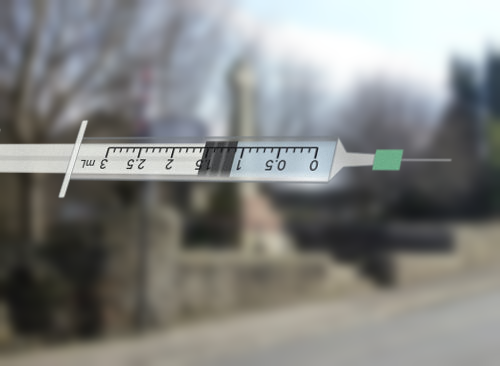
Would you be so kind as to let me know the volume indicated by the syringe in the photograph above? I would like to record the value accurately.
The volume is 1.1 mL
